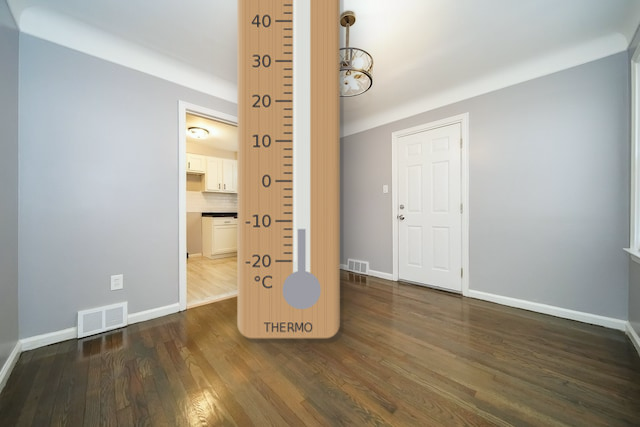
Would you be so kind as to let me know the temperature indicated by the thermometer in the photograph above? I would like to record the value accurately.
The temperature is -12 °C
